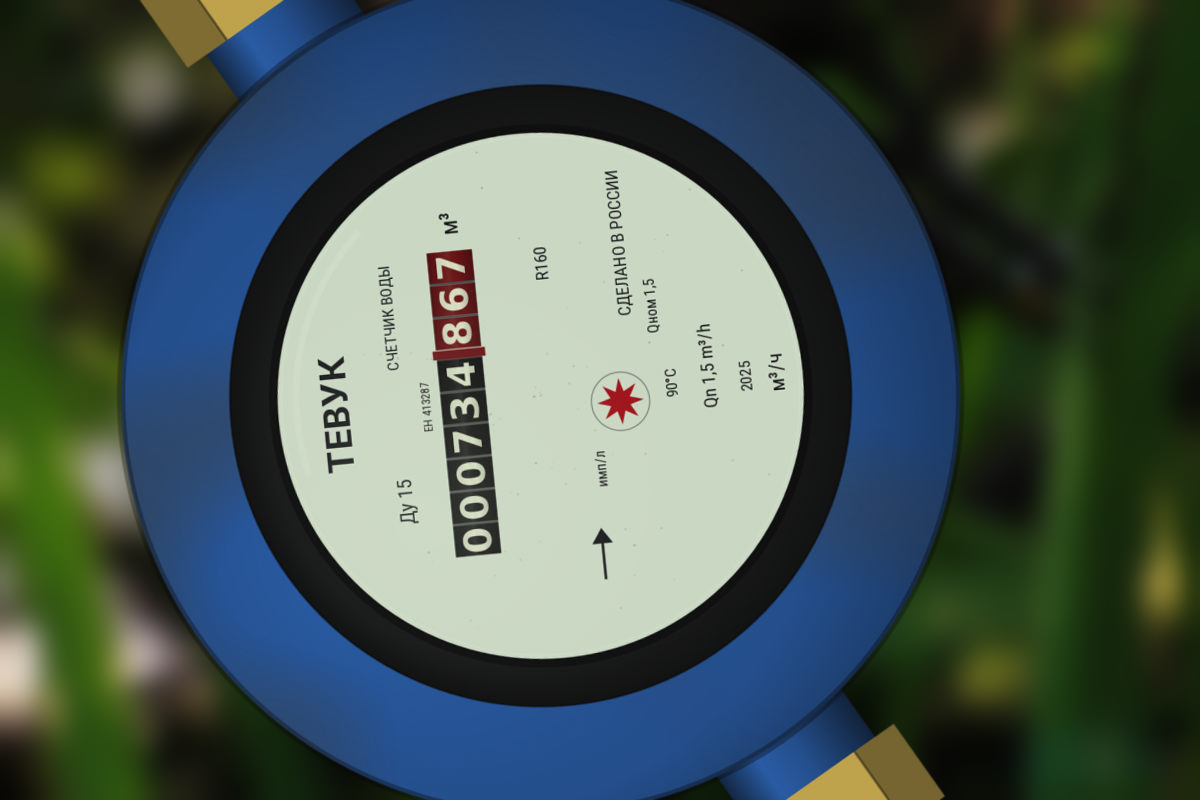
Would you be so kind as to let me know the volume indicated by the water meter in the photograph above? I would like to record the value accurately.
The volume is 734.867 m³
